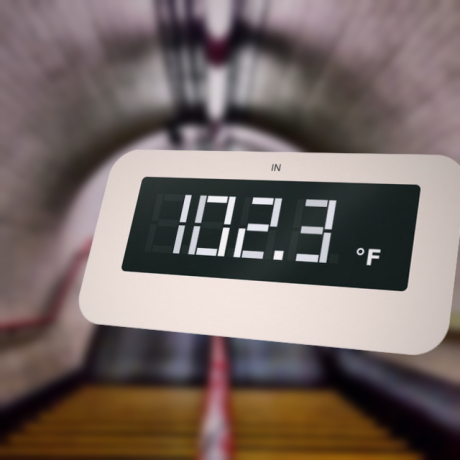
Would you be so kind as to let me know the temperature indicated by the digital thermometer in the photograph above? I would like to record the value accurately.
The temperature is 102.3 °F
